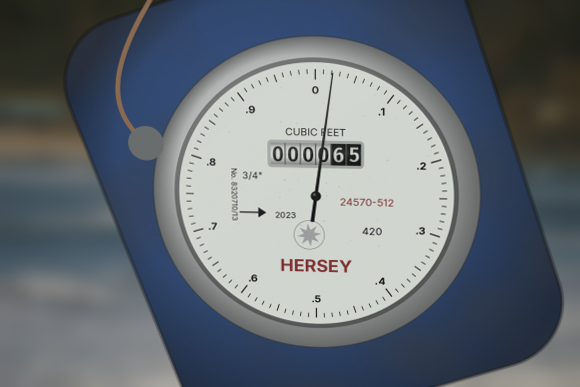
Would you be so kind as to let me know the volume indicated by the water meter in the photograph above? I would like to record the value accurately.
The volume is 65.02 ft³
